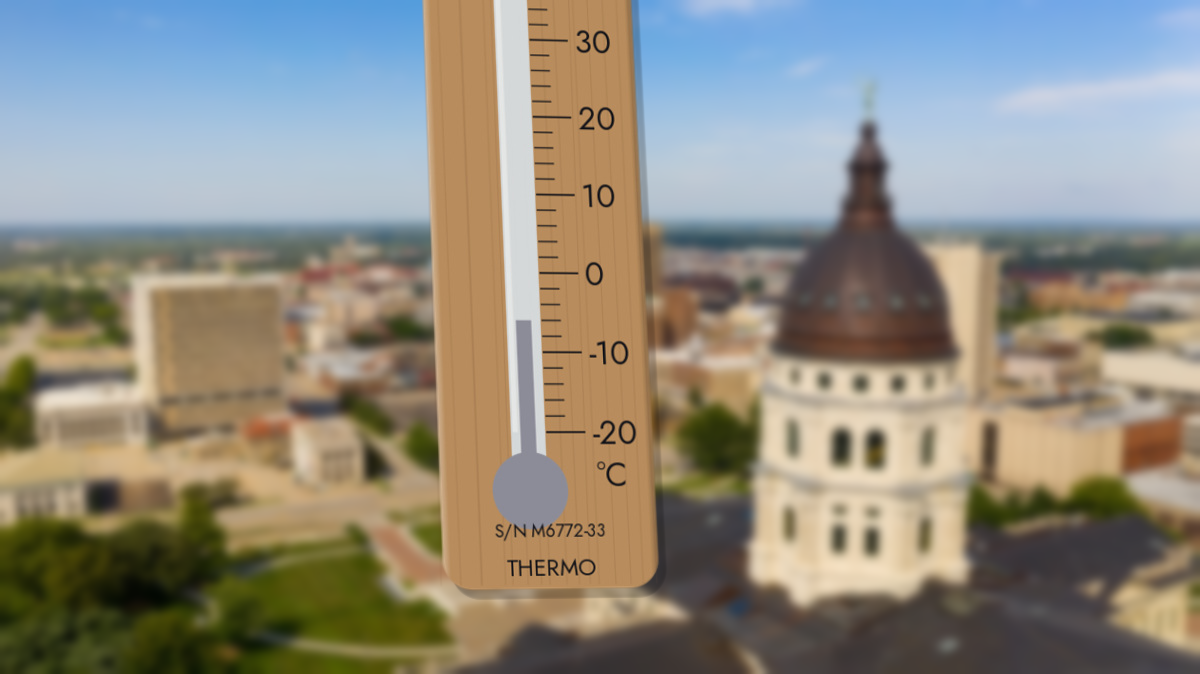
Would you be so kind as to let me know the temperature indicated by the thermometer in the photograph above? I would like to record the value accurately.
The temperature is -6 °C
